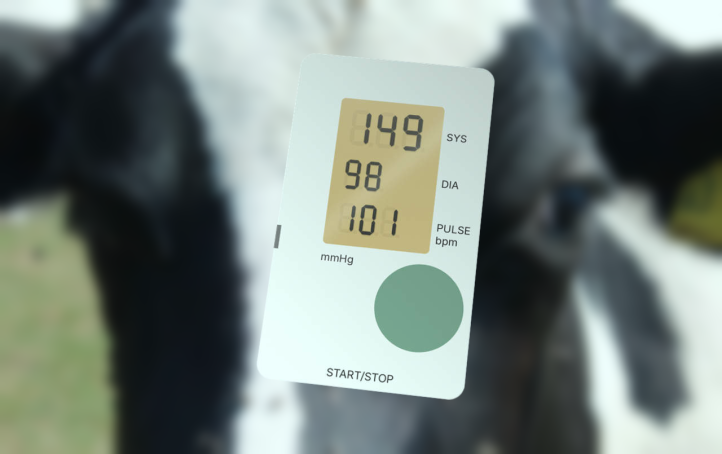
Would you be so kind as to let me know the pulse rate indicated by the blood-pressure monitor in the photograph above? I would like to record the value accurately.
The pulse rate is 101 bpm
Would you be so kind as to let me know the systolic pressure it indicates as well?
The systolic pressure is 149 mmHg
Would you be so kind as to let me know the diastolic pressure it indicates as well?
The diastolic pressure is 98 mmHg
